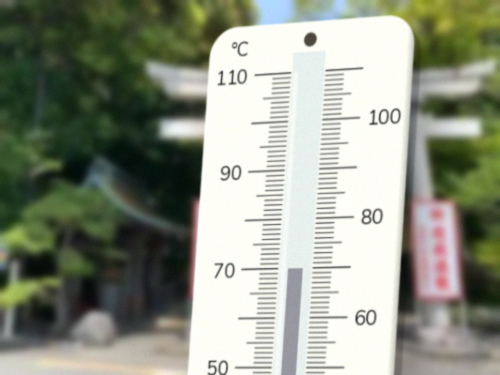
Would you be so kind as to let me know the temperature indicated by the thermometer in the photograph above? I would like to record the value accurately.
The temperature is 70 °C
